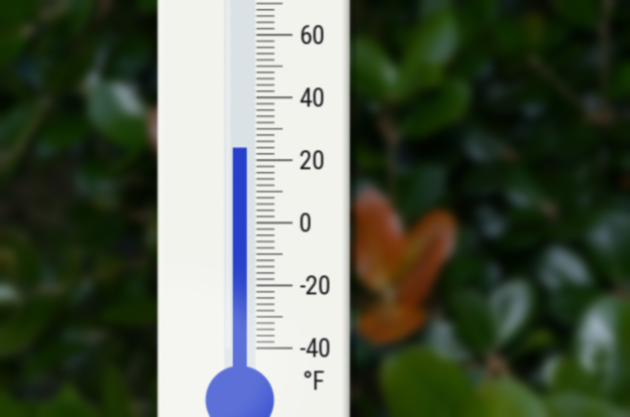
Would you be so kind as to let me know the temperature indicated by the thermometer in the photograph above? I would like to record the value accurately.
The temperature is 24 °F
